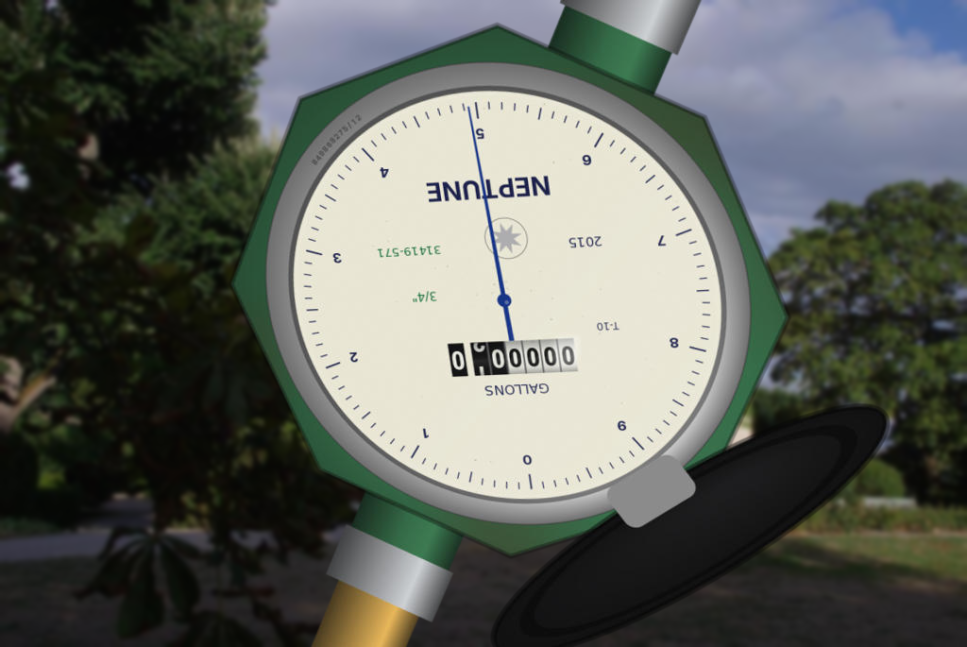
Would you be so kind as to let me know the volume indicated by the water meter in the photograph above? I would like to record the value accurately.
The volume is 14.9 gal
